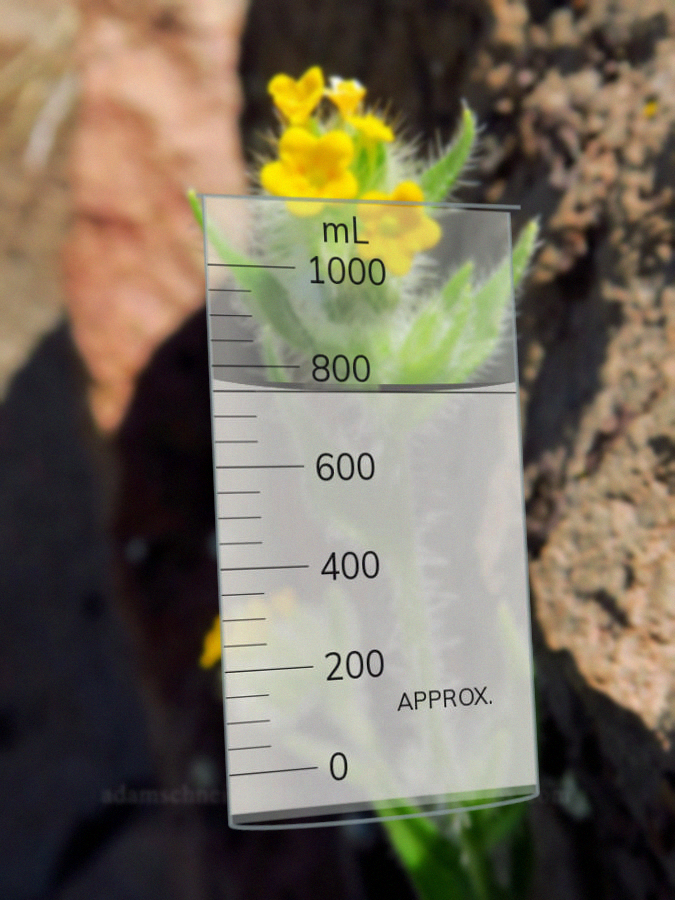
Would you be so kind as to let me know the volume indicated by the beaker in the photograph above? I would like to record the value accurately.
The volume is 750 mL
